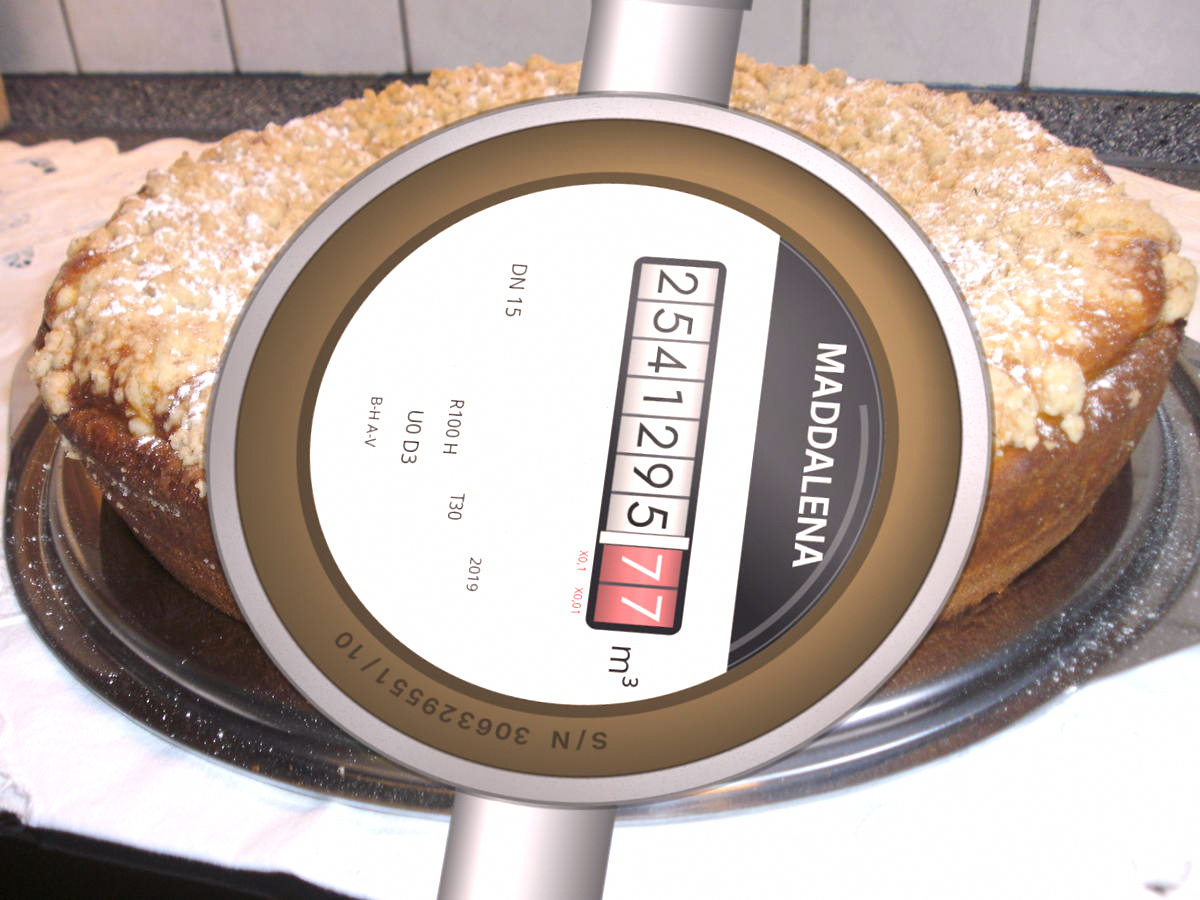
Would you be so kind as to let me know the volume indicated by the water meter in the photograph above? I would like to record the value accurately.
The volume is 2541295.77 m³
